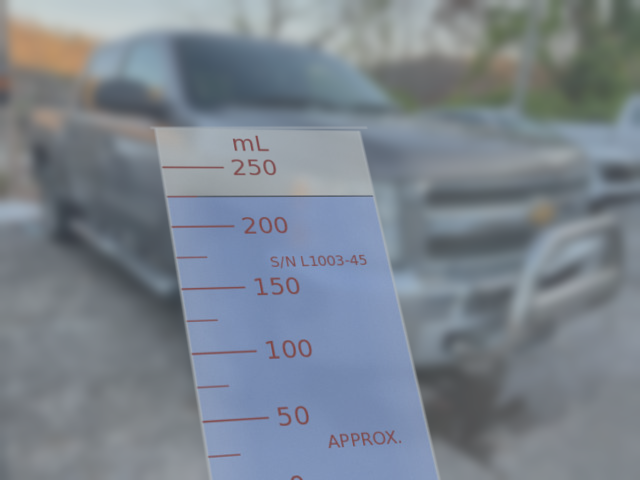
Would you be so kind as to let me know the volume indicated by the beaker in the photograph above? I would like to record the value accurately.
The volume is 225 mL
